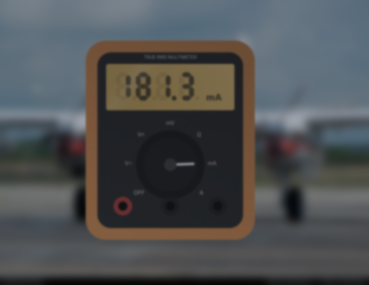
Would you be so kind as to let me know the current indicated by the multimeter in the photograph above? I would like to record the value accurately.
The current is 181.3 mA
